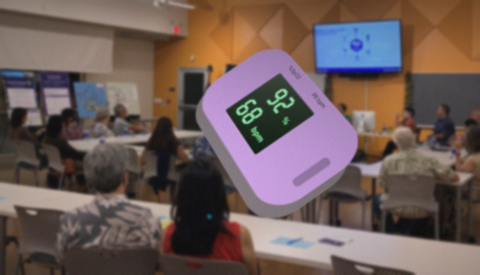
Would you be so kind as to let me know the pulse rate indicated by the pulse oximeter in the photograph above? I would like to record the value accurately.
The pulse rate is 68 bpm
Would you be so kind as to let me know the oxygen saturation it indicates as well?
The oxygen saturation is 92 %
